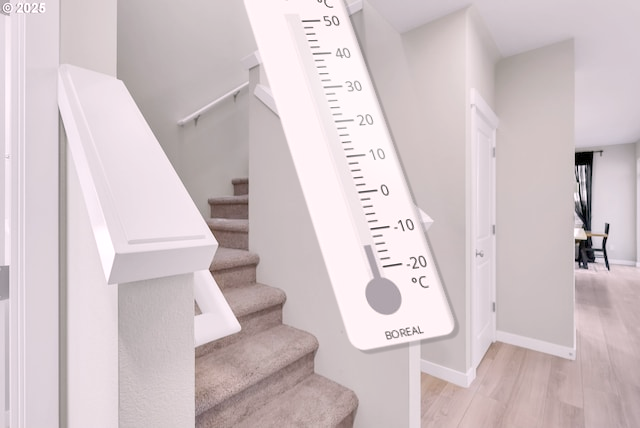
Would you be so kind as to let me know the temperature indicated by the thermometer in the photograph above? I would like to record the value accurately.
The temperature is -14 °C
